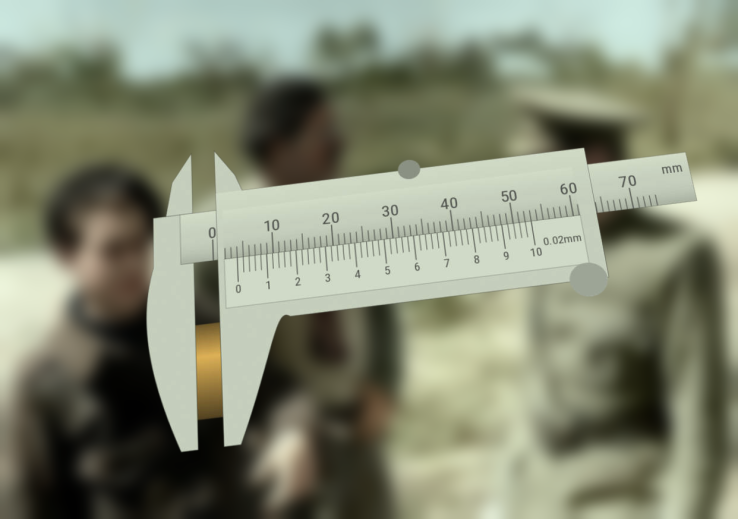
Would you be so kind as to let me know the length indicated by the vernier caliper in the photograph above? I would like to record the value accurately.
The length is 4.0 mm
